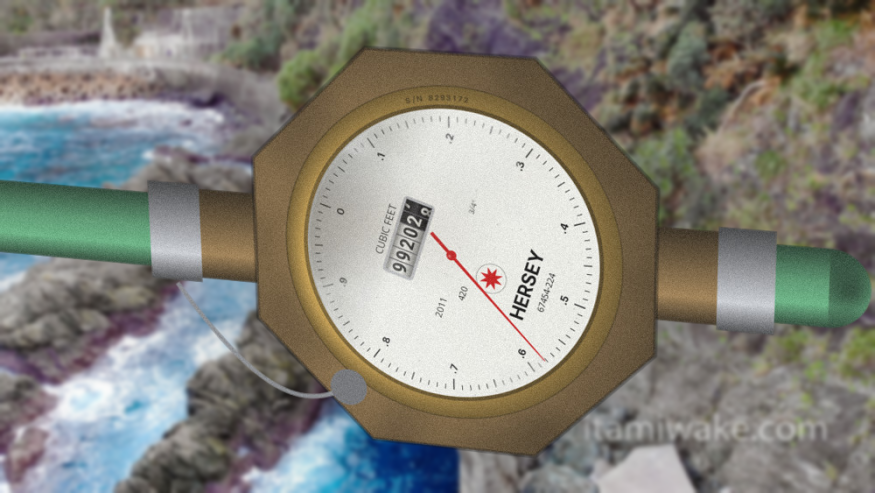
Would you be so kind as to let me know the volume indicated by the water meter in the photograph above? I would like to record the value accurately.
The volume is 992027.58 ft³
